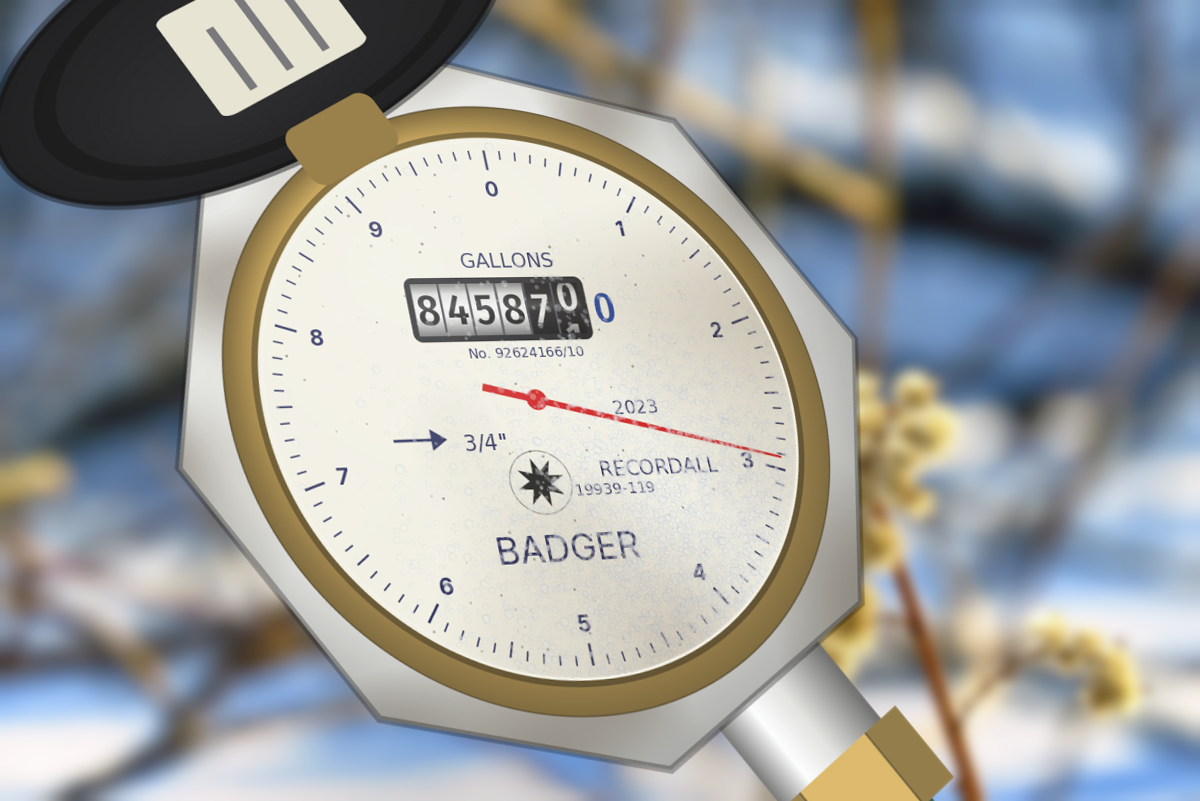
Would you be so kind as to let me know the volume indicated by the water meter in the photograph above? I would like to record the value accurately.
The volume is 8458702.9 gal
